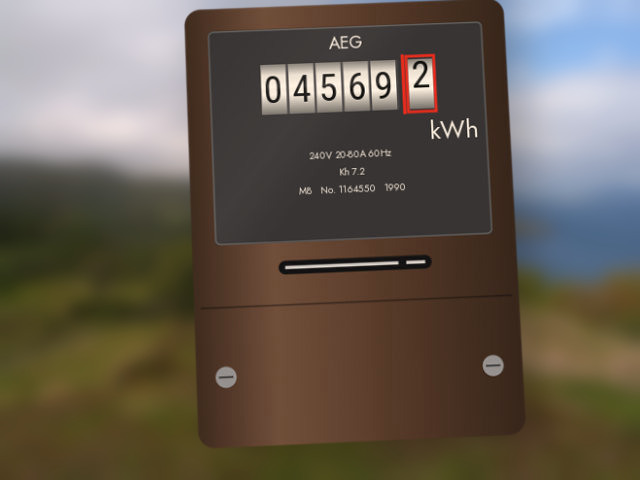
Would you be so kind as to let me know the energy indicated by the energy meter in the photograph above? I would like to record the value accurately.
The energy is 4569.2 kWh
